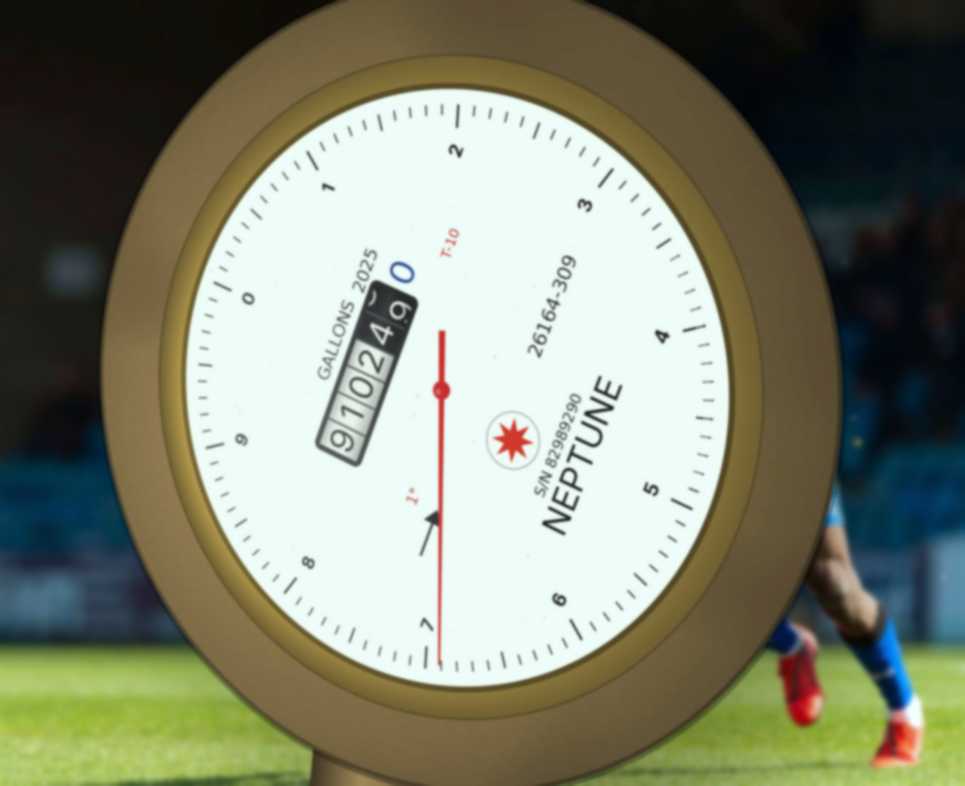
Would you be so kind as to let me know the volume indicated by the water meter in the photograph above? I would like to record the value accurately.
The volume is 9102486.9 gal
